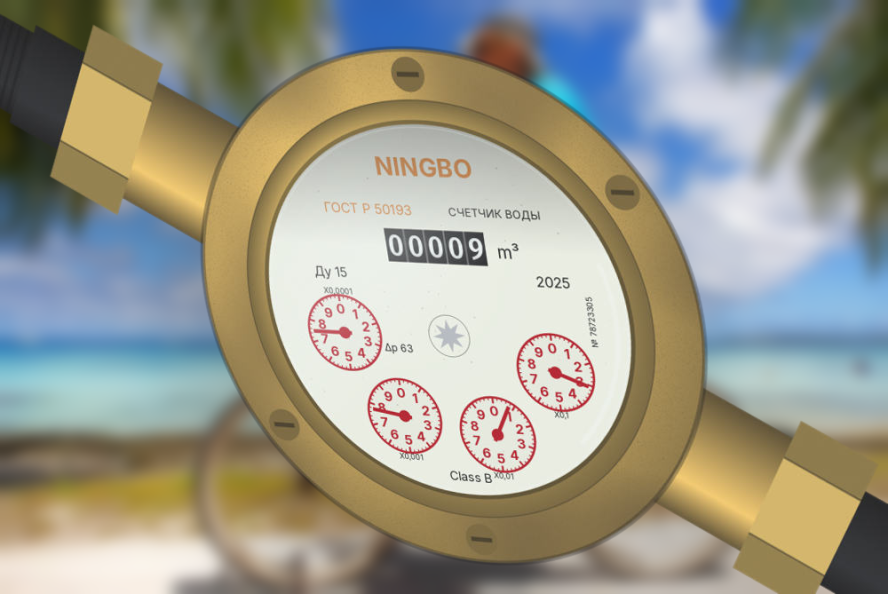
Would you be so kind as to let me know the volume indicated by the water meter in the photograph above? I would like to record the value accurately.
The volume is 9.3077 m³
